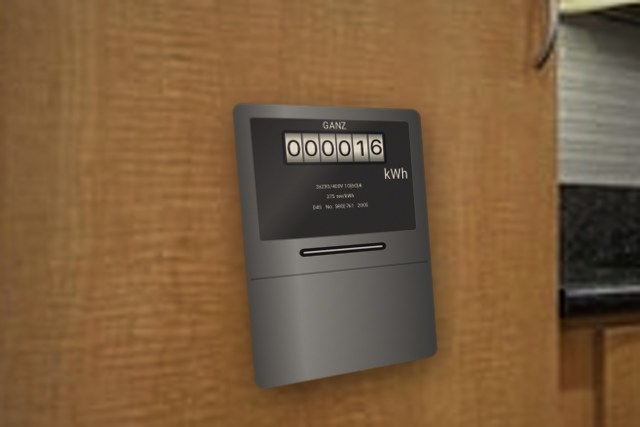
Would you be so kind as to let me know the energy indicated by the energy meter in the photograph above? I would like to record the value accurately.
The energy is 16 kWh
